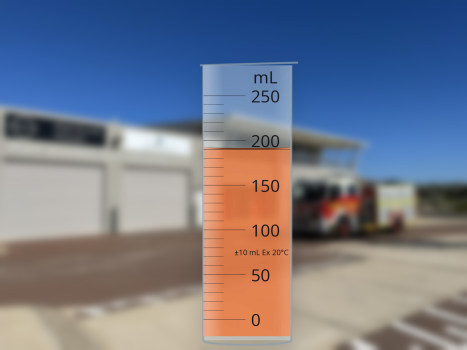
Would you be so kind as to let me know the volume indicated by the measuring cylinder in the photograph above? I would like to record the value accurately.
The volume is 190 mL
